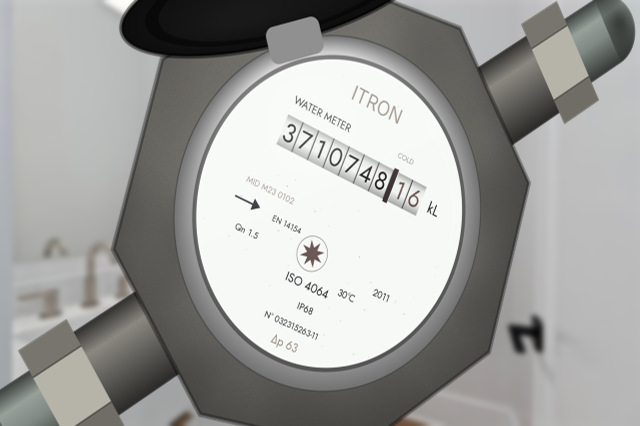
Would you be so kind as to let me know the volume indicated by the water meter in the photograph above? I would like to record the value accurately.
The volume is 3710748.16 kL
